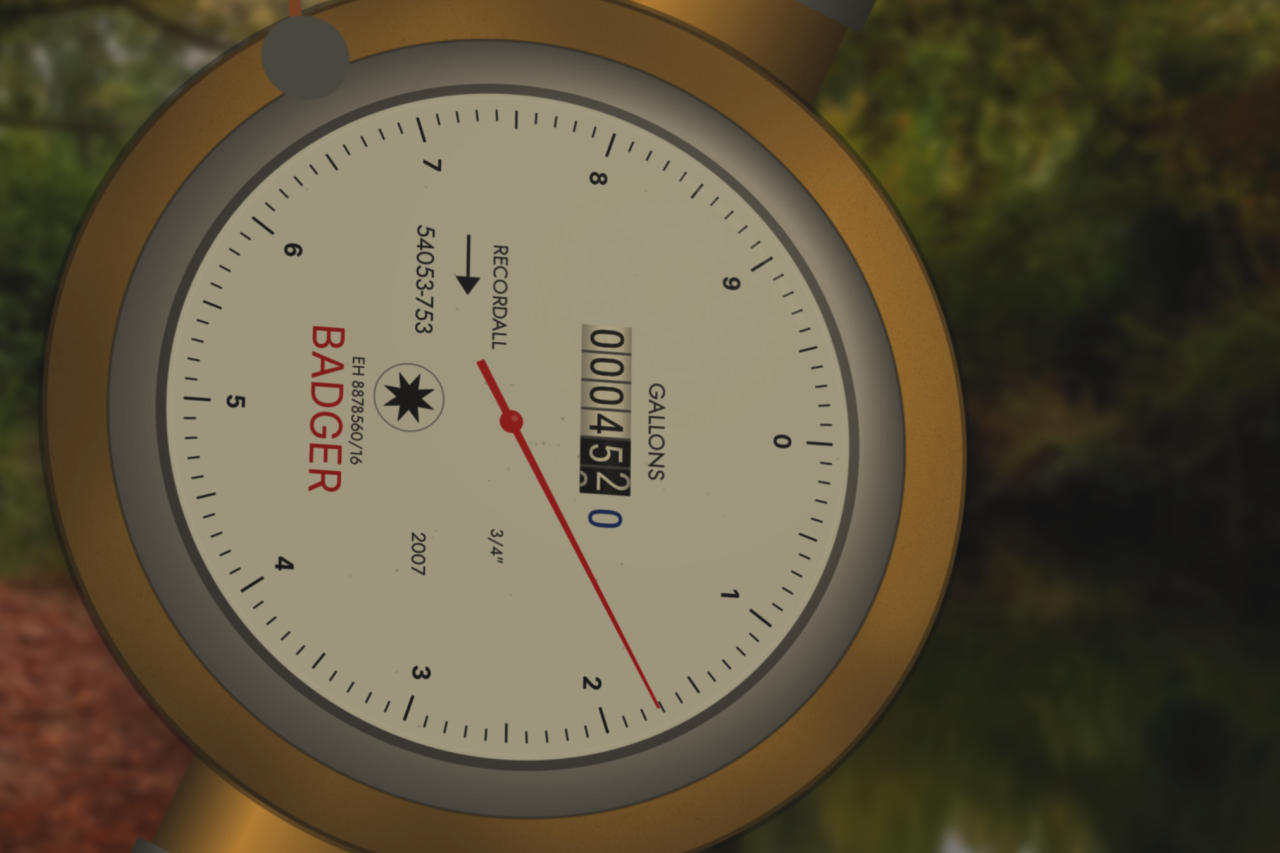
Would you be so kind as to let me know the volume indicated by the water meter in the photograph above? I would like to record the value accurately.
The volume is 4521.7 gal
